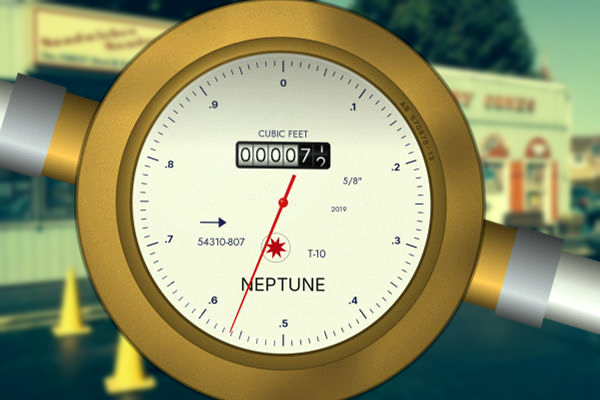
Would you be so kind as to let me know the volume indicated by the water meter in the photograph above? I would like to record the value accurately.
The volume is 71.56 ft³
